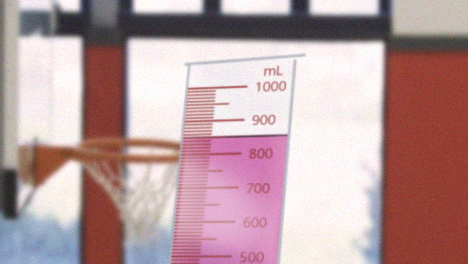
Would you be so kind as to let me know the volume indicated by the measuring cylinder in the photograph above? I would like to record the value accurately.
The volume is 850 mL
